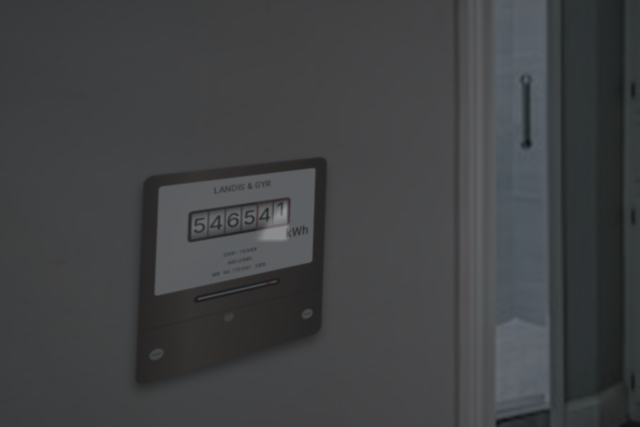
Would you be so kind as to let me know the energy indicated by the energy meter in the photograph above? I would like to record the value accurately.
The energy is 5465.41 kWh
